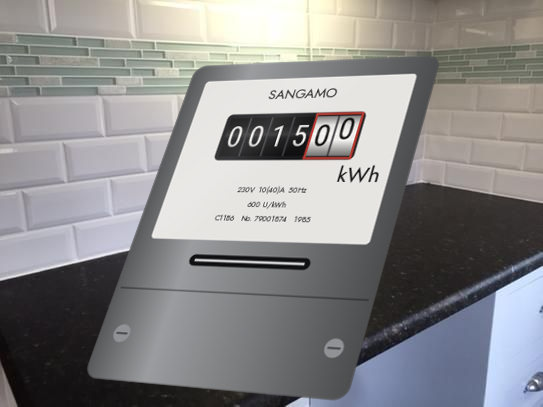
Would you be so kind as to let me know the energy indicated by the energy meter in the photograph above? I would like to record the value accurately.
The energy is 15.00 kWh
